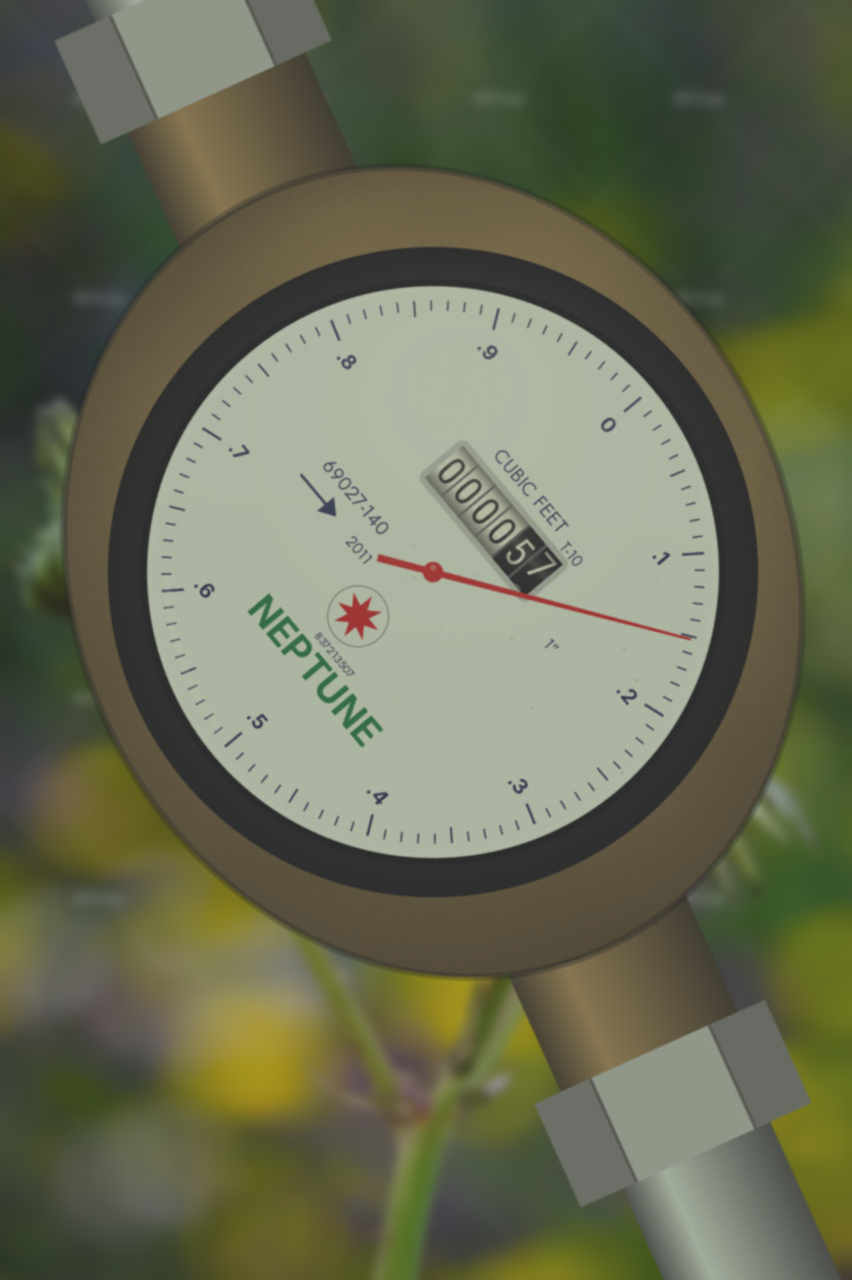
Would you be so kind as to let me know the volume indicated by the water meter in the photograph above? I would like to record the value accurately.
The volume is 57.15 ft³
